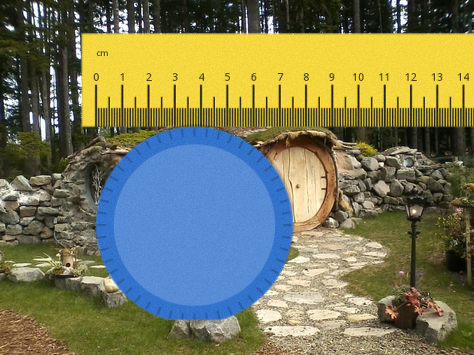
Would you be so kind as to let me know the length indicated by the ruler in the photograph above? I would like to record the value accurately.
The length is 7.5 cm
